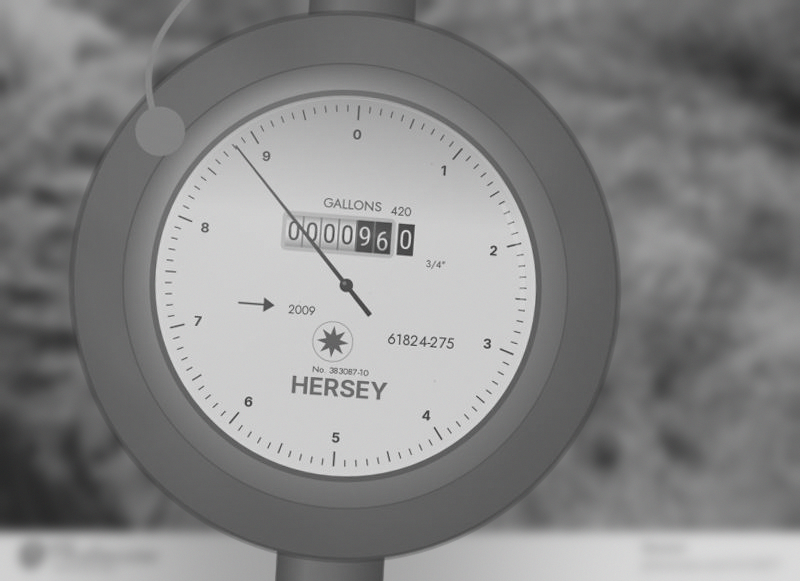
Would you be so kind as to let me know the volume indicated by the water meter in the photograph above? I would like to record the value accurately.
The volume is 958.8 gal
